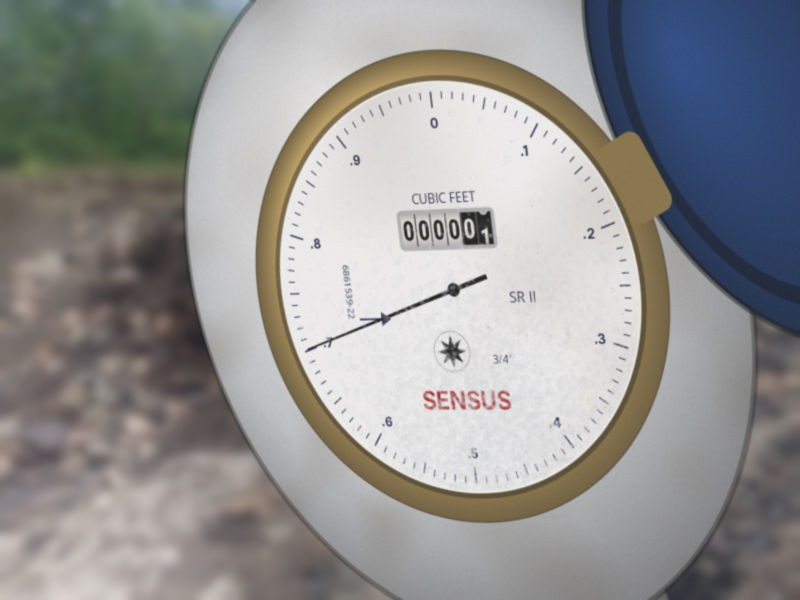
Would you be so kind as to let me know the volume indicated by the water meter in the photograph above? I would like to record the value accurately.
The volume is 0.70 ft³
